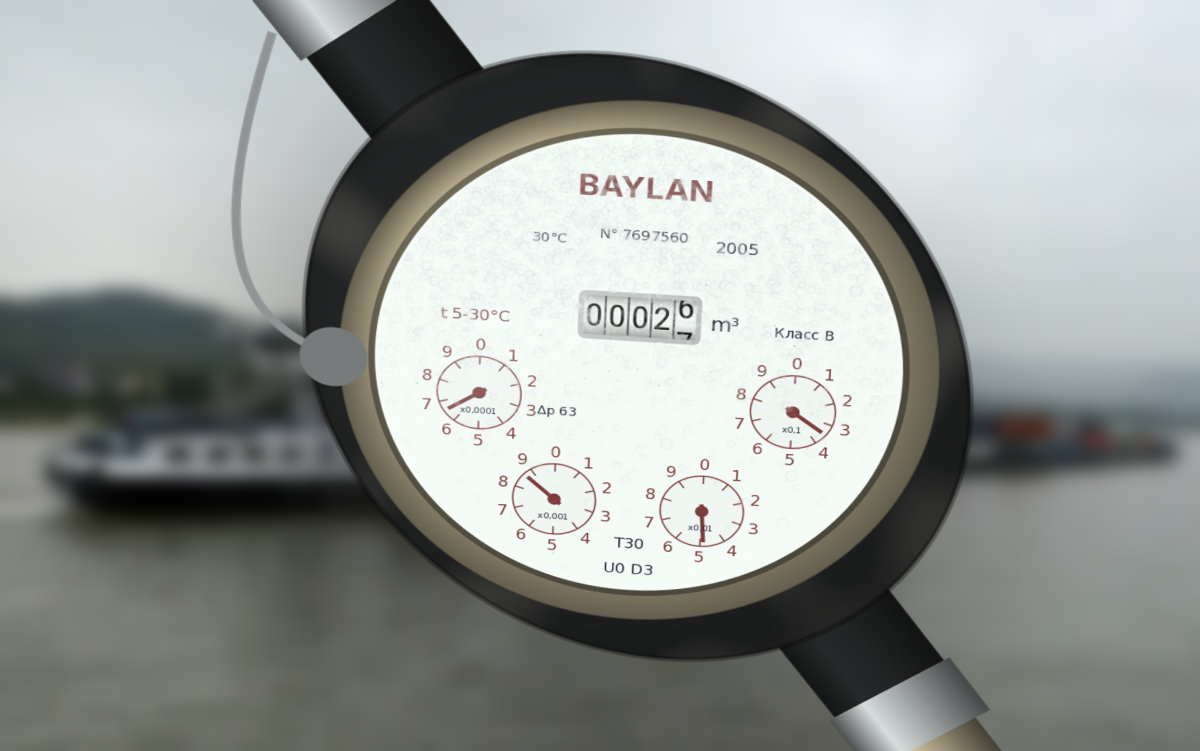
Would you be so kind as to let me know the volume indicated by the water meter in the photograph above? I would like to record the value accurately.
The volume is 26.3486 m³
